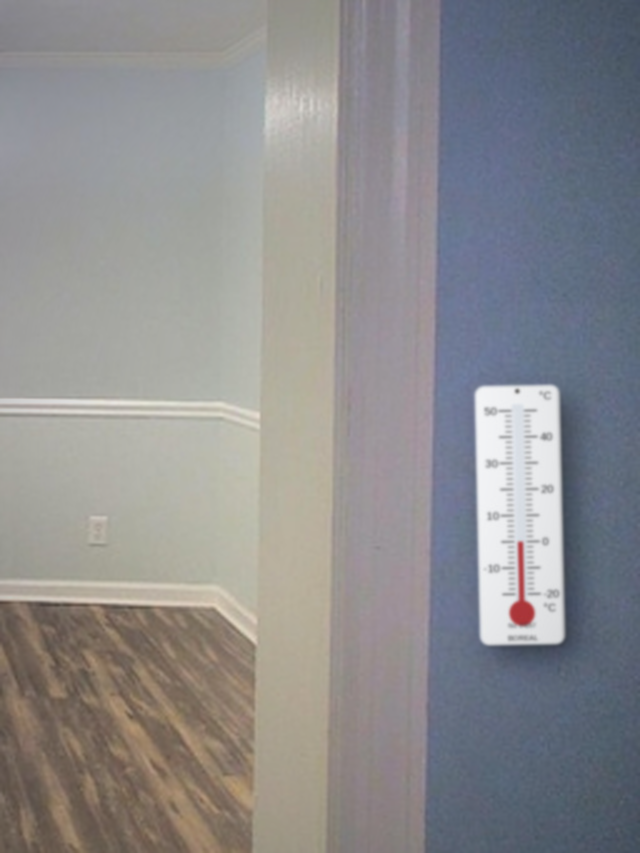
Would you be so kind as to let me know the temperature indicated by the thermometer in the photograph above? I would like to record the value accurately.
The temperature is 0 °C
